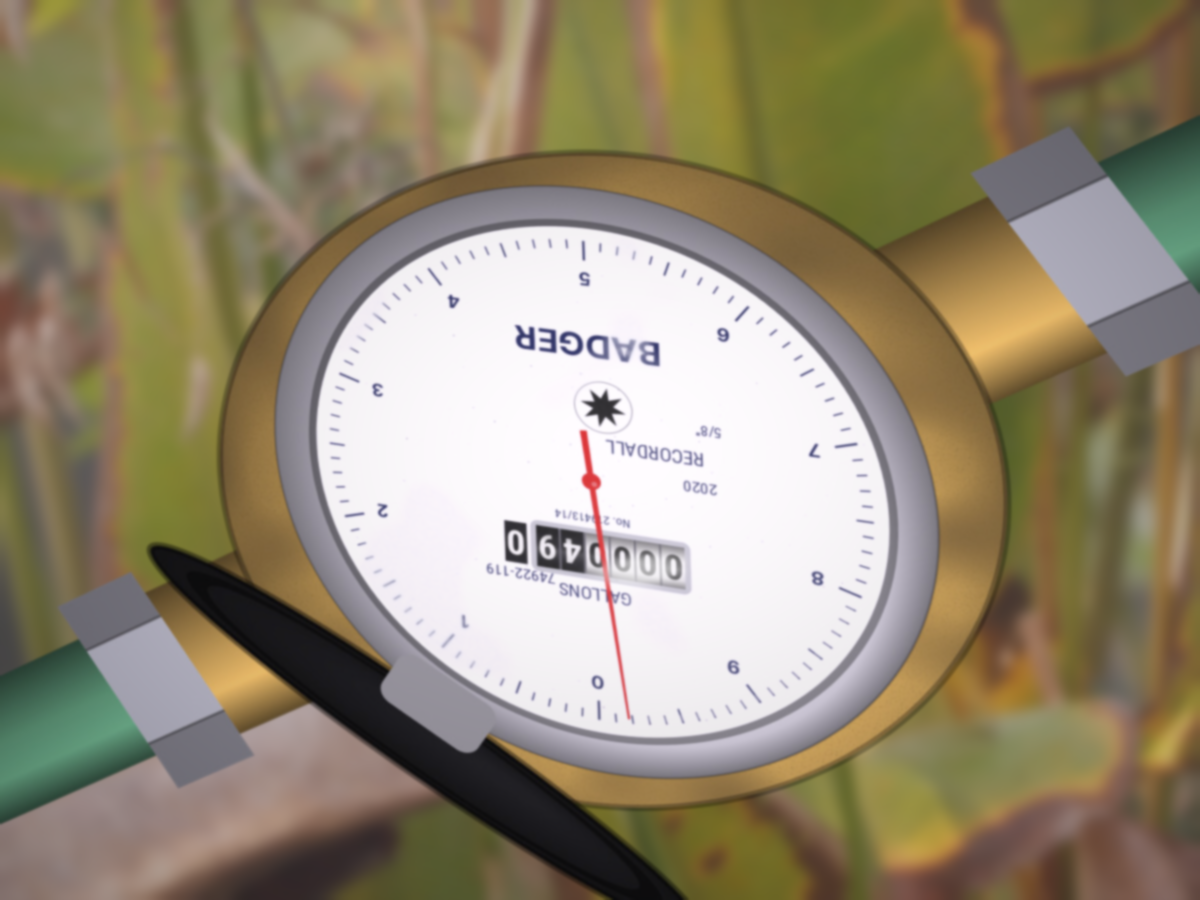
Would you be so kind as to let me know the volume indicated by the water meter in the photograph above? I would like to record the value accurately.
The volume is 489.8 gal
